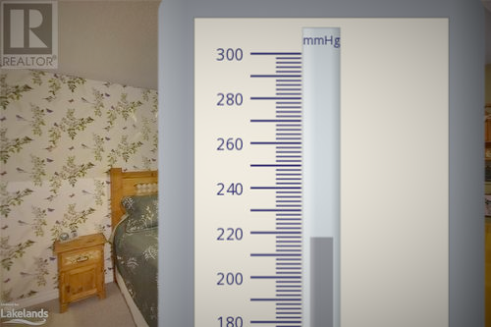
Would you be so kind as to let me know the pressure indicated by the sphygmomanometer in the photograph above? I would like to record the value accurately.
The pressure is 218 mmHg
